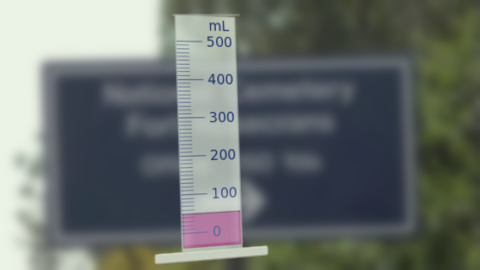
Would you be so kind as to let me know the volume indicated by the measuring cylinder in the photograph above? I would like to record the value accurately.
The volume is 50 mL
